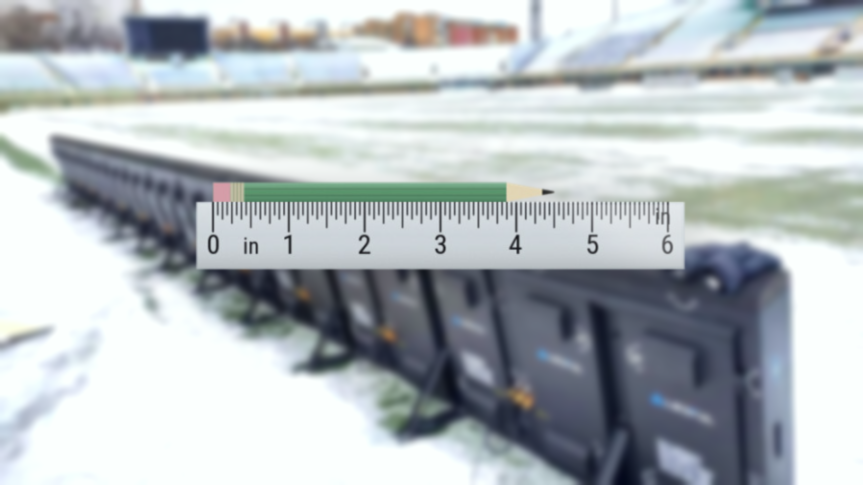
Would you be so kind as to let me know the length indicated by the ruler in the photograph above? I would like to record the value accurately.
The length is 4.5 in
